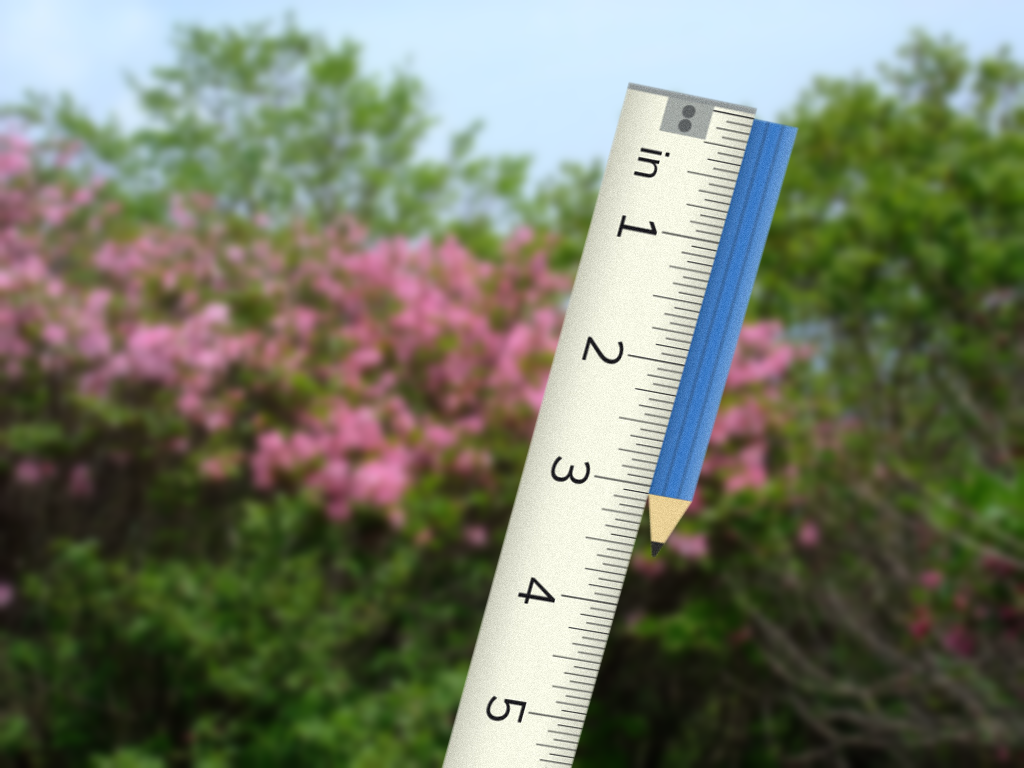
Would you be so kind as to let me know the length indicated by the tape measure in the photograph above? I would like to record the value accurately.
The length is 3.5625 in
